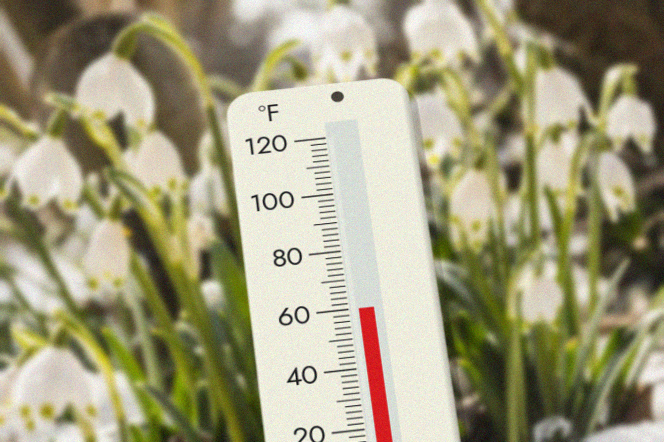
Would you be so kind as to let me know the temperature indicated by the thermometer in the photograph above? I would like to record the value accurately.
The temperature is 60 °F
